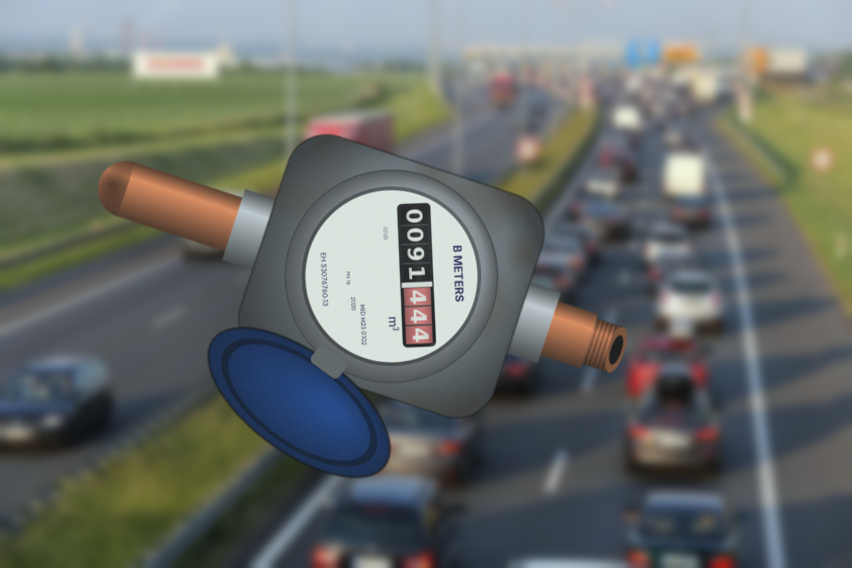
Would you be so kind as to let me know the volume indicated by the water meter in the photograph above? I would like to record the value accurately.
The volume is 91.444 m³
